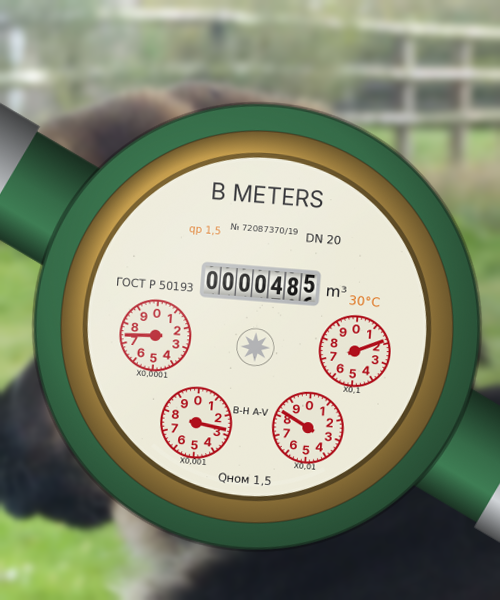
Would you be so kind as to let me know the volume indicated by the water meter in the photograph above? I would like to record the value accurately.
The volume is 485.1827 m³
